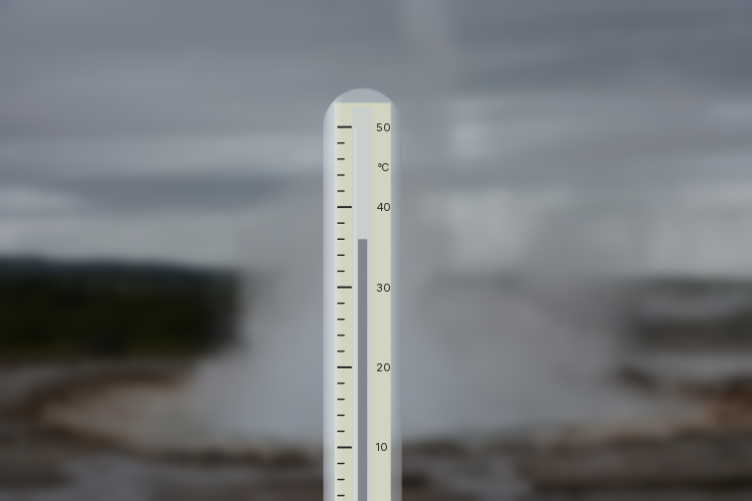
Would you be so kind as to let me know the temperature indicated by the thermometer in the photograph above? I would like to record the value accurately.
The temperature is 36 °C
